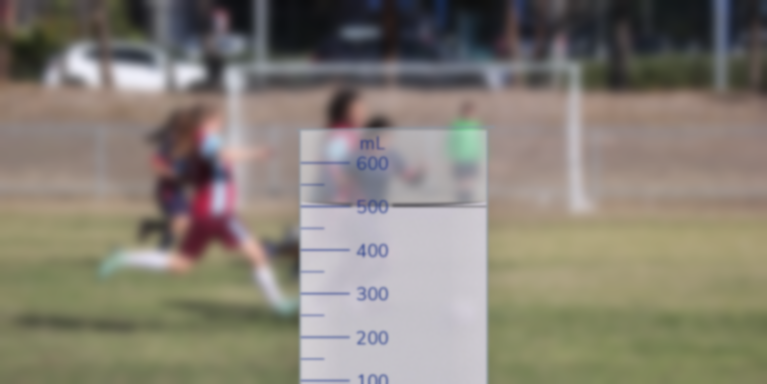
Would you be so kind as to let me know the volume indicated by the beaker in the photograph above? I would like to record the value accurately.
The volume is 500 mL
